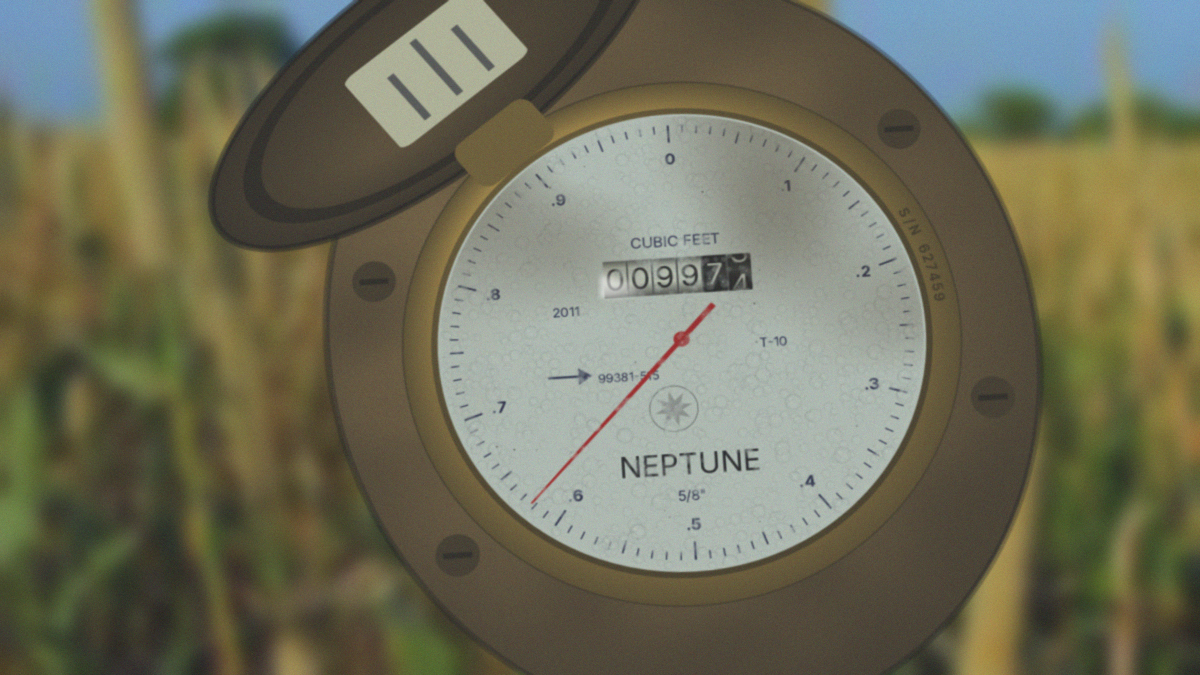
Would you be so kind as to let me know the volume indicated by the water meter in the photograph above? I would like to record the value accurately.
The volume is 9973.62 ft³
